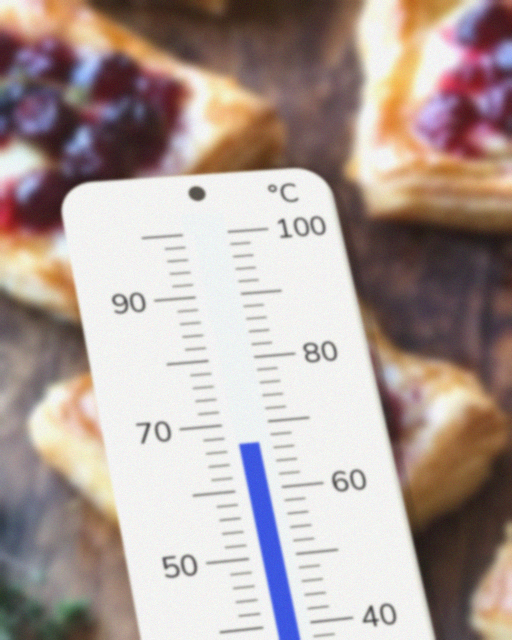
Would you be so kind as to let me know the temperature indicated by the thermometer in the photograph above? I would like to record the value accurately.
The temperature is 67 °C
